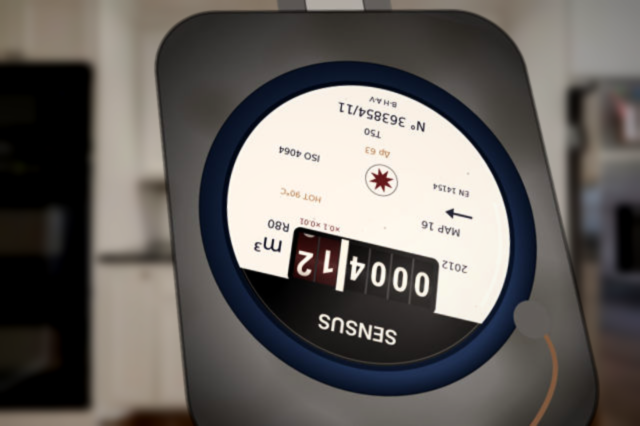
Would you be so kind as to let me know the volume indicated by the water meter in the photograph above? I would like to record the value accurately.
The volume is 4.12 m³
